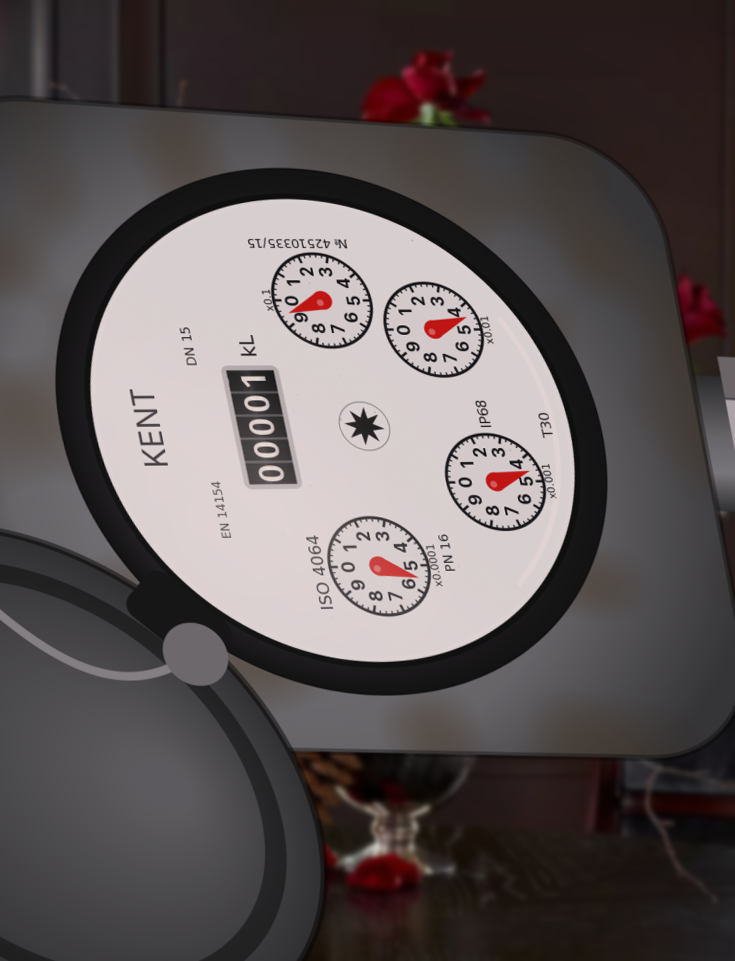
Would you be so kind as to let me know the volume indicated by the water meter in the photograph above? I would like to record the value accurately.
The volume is 0.9445 kL
